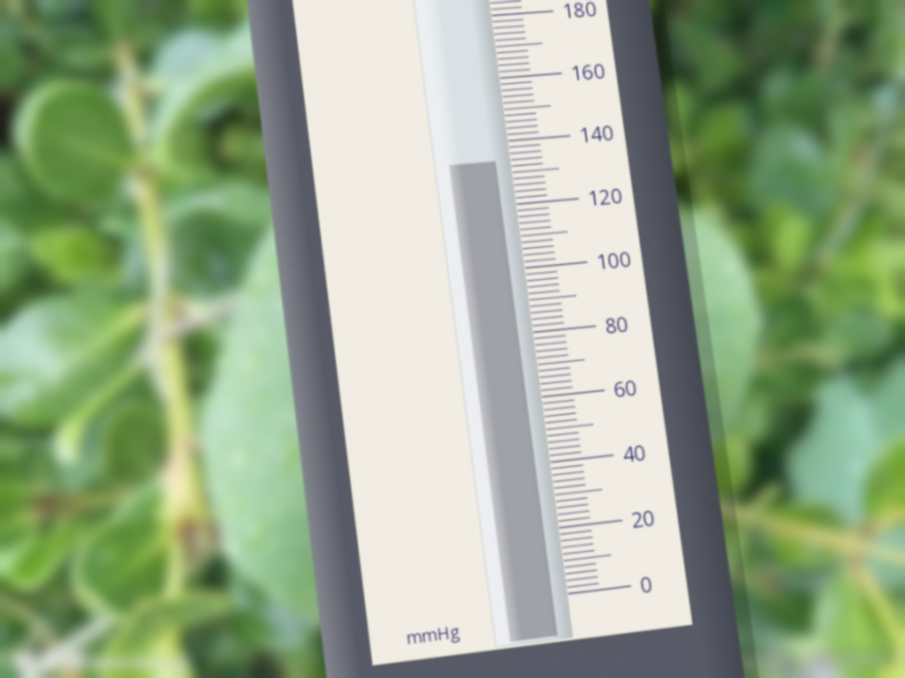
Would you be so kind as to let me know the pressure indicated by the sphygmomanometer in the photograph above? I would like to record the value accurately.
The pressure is 134 mmHg
